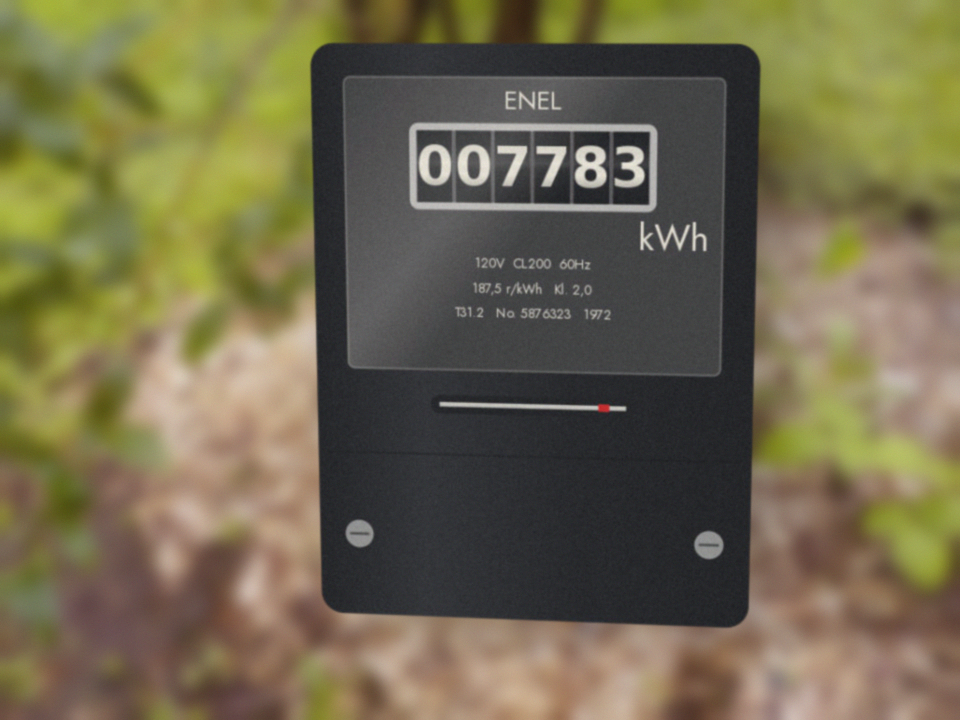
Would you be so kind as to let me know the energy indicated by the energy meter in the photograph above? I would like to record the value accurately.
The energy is 7783 kWh
